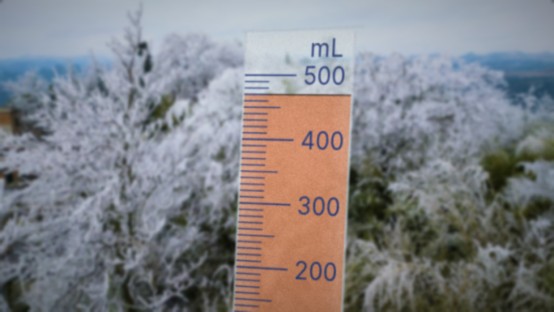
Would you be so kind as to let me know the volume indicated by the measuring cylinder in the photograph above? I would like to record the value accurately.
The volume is 470 mL
